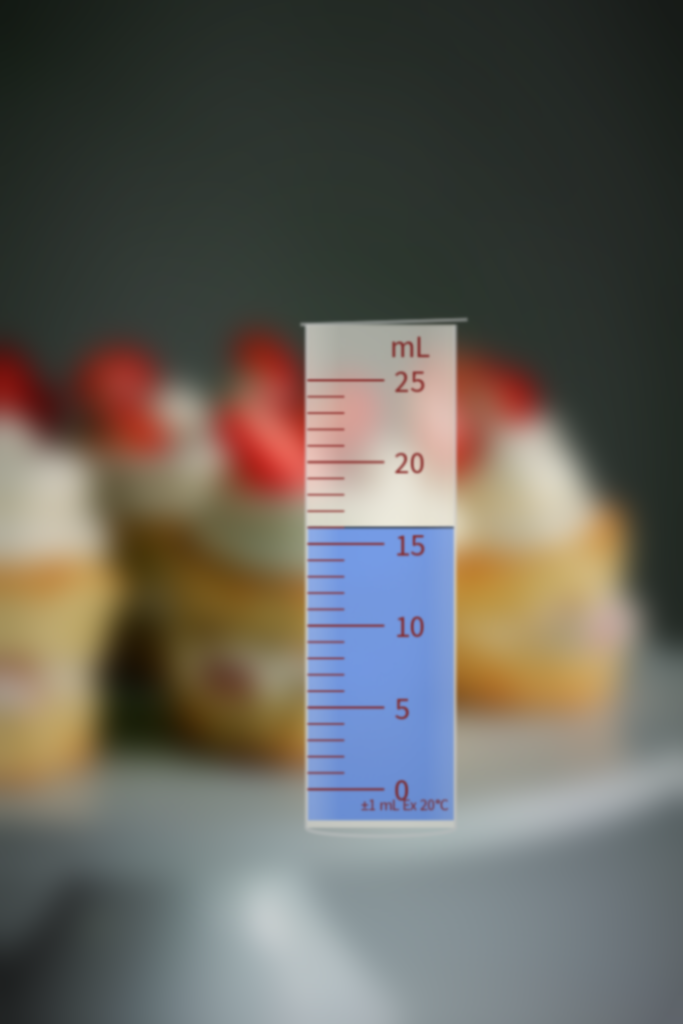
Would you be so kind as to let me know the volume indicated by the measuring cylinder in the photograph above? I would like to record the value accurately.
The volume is 16 mL
